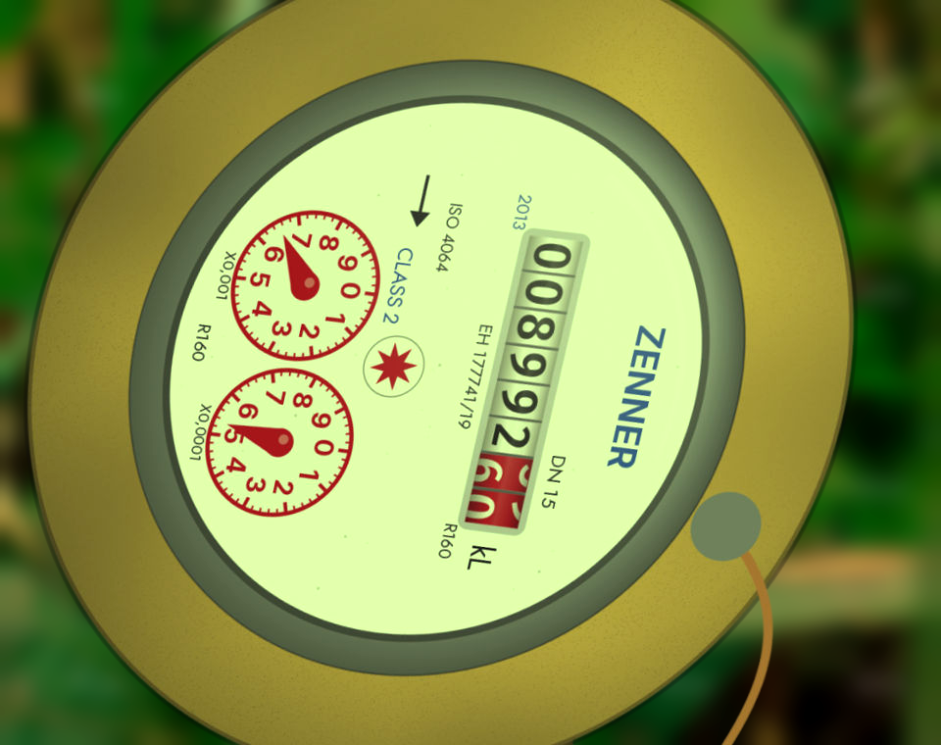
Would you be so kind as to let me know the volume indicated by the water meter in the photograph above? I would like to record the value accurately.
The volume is 8992.5965 kL
